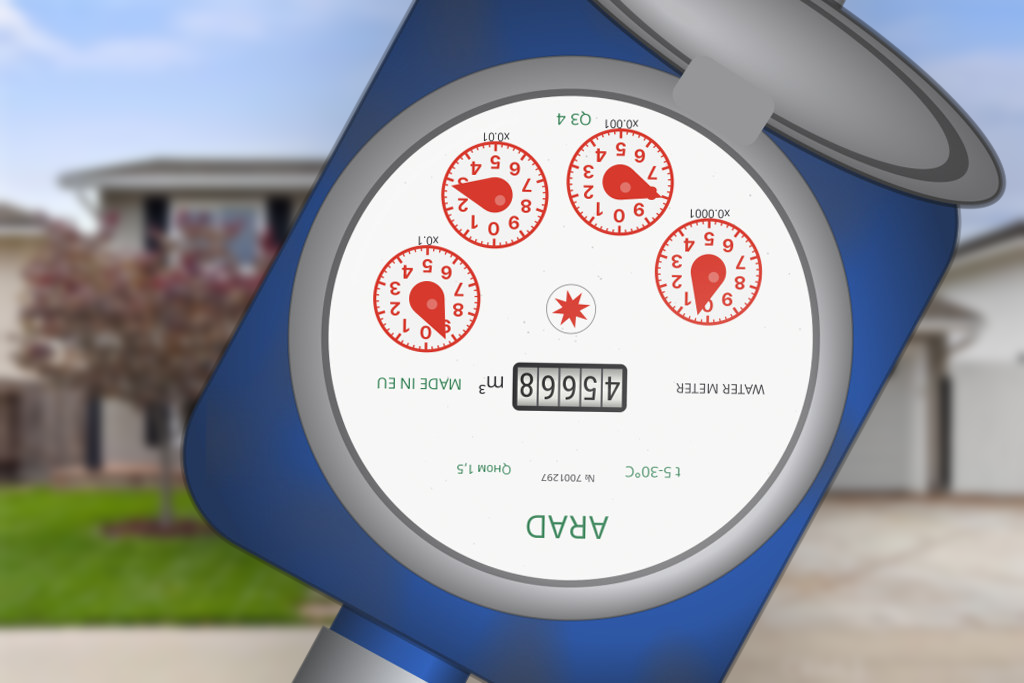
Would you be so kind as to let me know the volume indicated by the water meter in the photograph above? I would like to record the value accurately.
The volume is 45667.9280 m³
